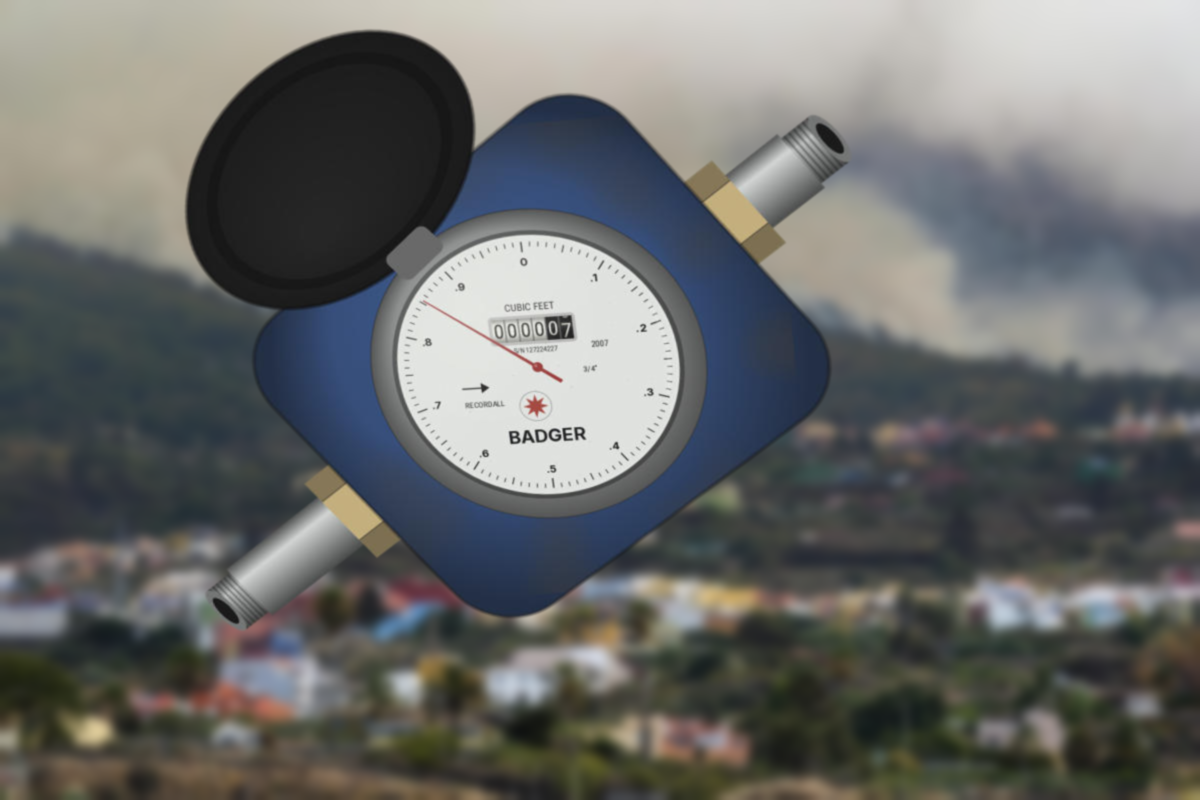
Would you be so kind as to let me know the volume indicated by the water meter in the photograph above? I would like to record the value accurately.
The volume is 6.85 ft³
